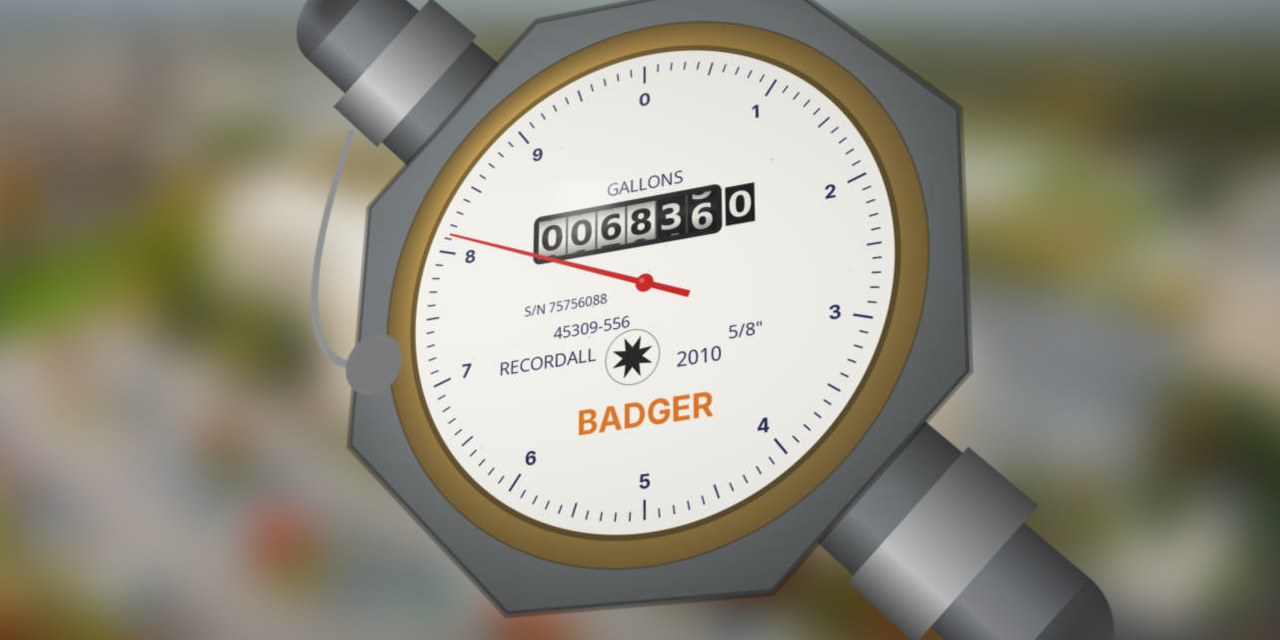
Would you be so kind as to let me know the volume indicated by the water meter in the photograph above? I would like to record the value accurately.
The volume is 68358.1 gal
